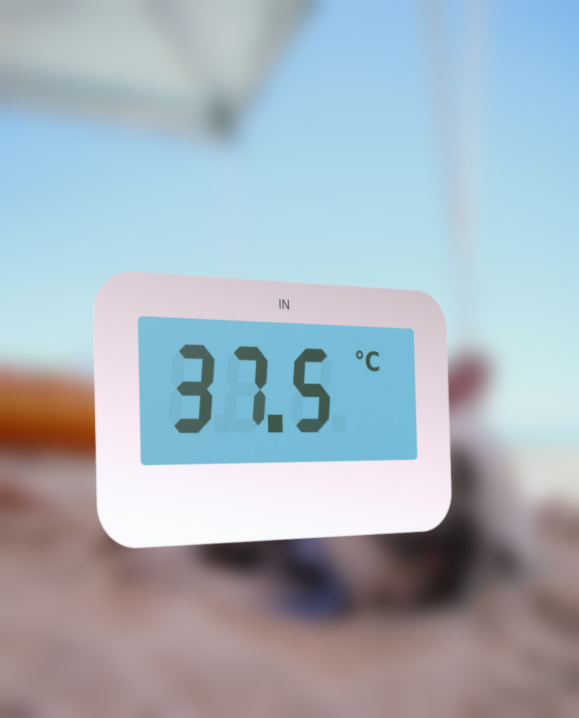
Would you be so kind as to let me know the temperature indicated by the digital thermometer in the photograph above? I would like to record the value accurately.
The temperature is 37.5 °C
